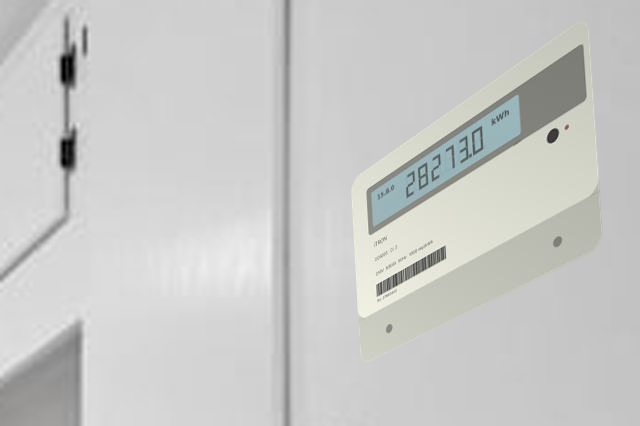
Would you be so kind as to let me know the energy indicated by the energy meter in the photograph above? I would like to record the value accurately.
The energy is 28273.0 kWh
